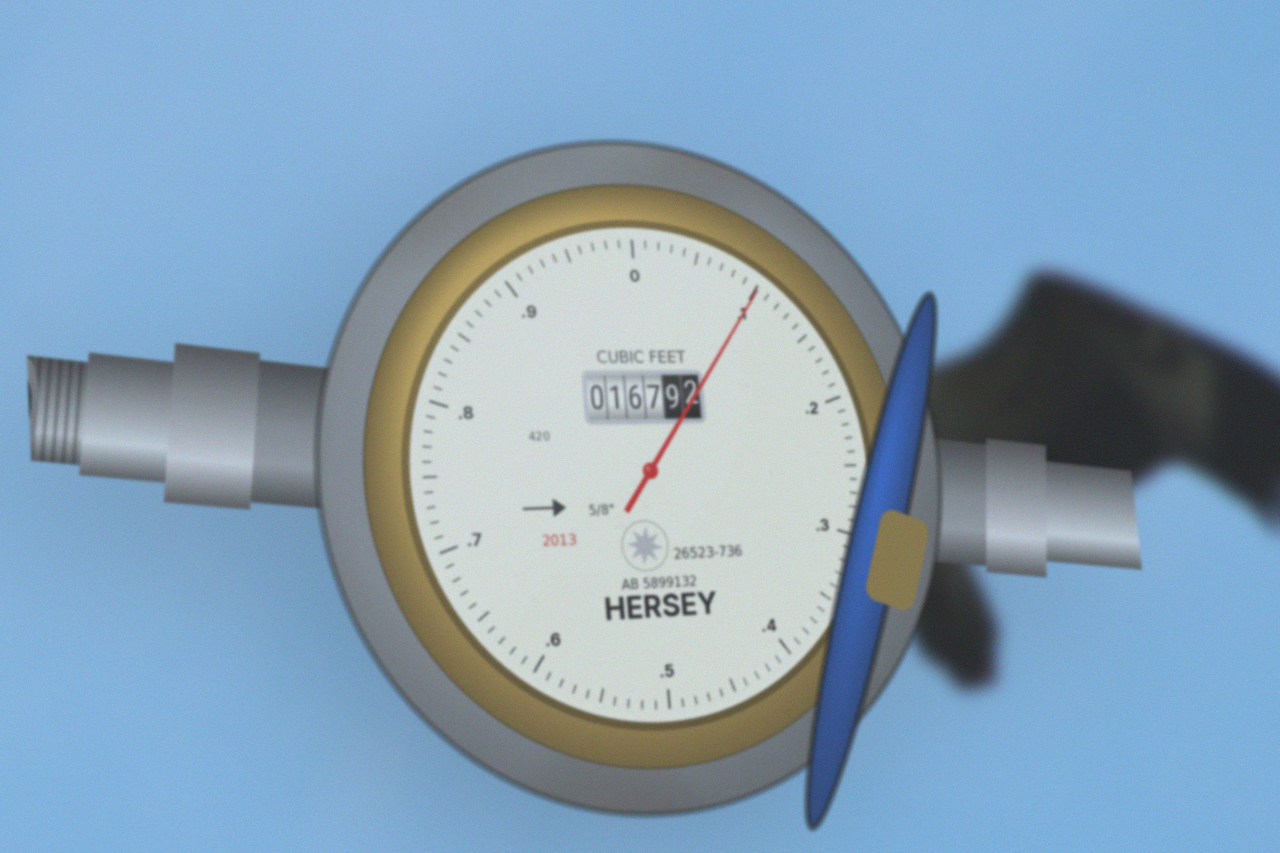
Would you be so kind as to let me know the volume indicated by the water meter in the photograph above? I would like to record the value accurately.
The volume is 16792.10 ft³
